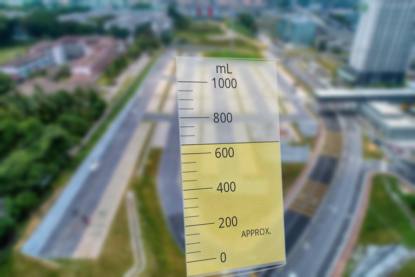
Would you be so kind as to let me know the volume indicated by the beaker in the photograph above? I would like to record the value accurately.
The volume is 650 mL
